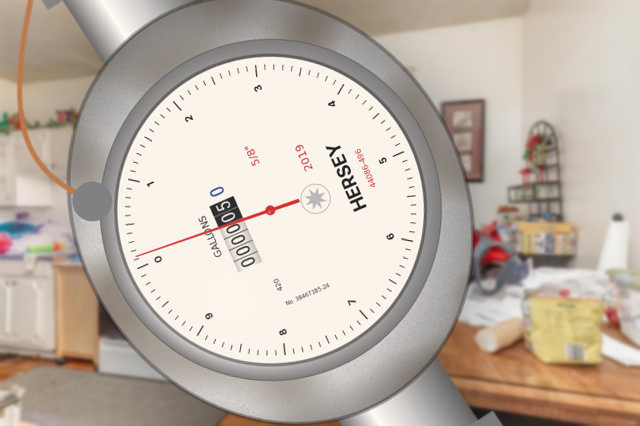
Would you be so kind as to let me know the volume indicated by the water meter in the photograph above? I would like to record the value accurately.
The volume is 50.1 gal
